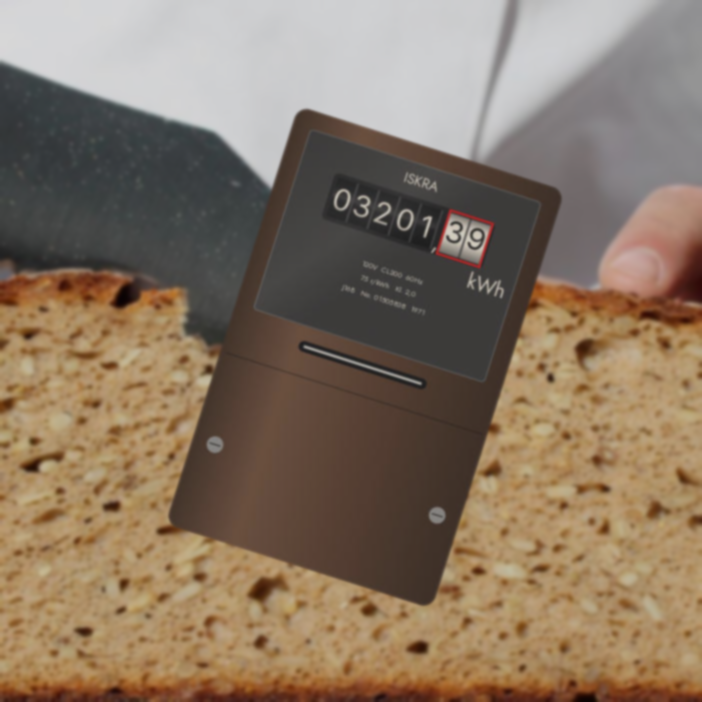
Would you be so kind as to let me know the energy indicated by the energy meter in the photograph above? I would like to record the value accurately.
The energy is 3201.39 kWh
